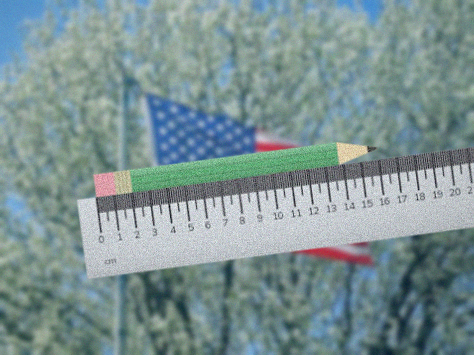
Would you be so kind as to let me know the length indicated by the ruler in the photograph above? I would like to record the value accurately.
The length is 16 cm
